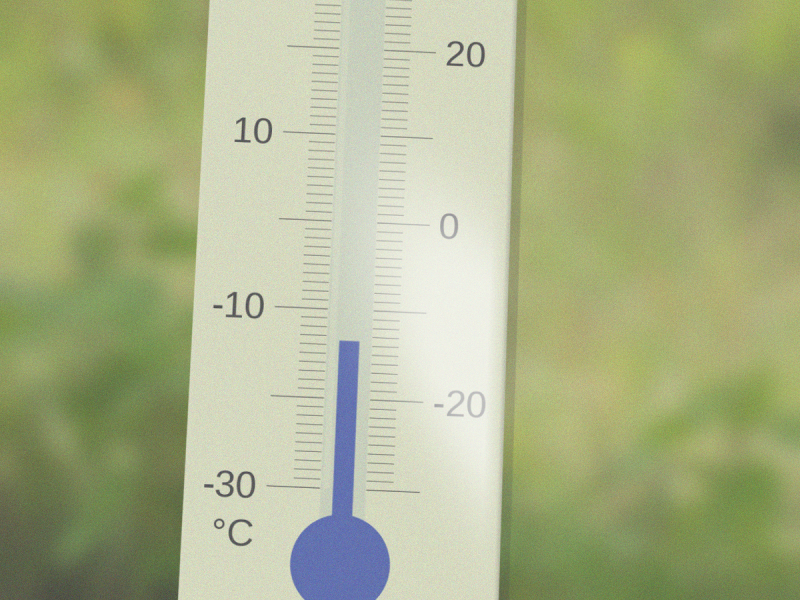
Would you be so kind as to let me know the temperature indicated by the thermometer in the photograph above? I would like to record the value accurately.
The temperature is -13.5 °C
